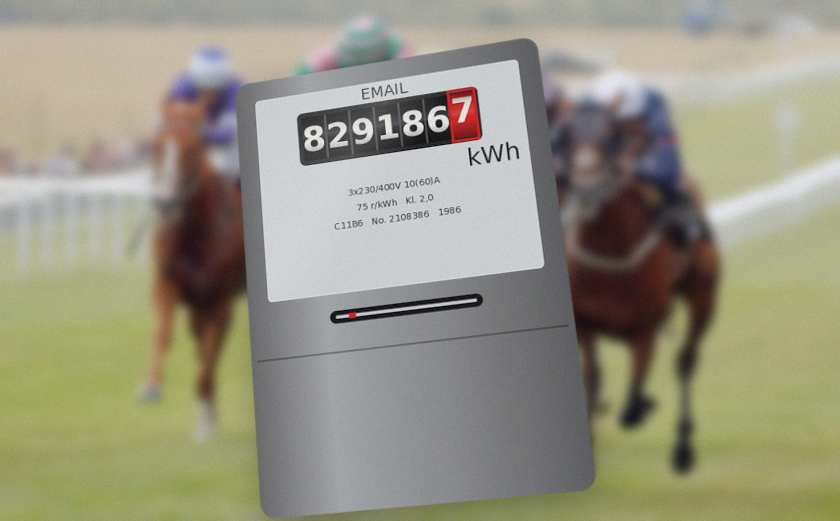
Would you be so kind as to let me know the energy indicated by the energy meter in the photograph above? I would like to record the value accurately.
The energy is 829186.7 kWh
